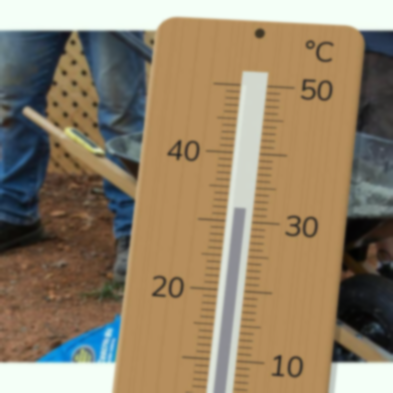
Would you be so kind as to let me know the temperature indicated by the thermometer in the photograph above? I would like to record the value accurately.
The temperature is 32 °C
